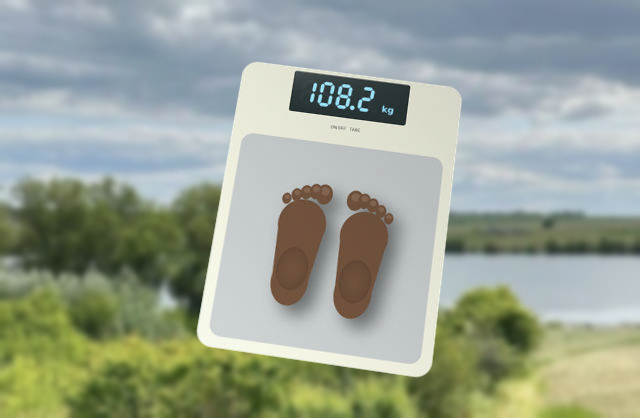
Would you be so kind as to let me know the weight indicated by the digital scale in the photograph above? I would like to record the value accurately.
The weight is 108.2 kg
